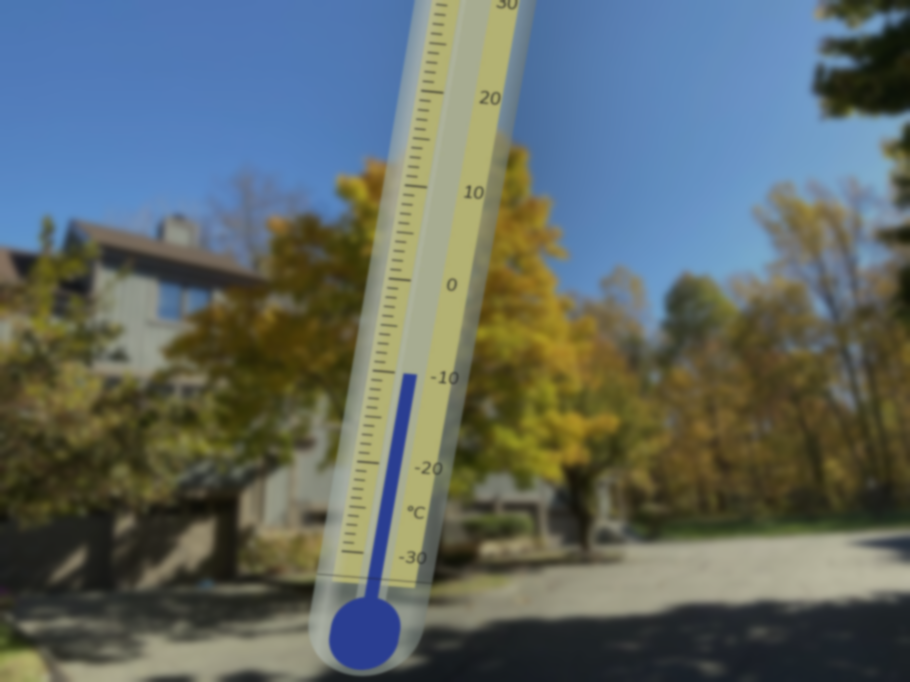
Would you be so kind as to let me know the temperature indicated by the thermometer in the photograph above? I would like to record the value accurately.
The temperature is -10 °C
